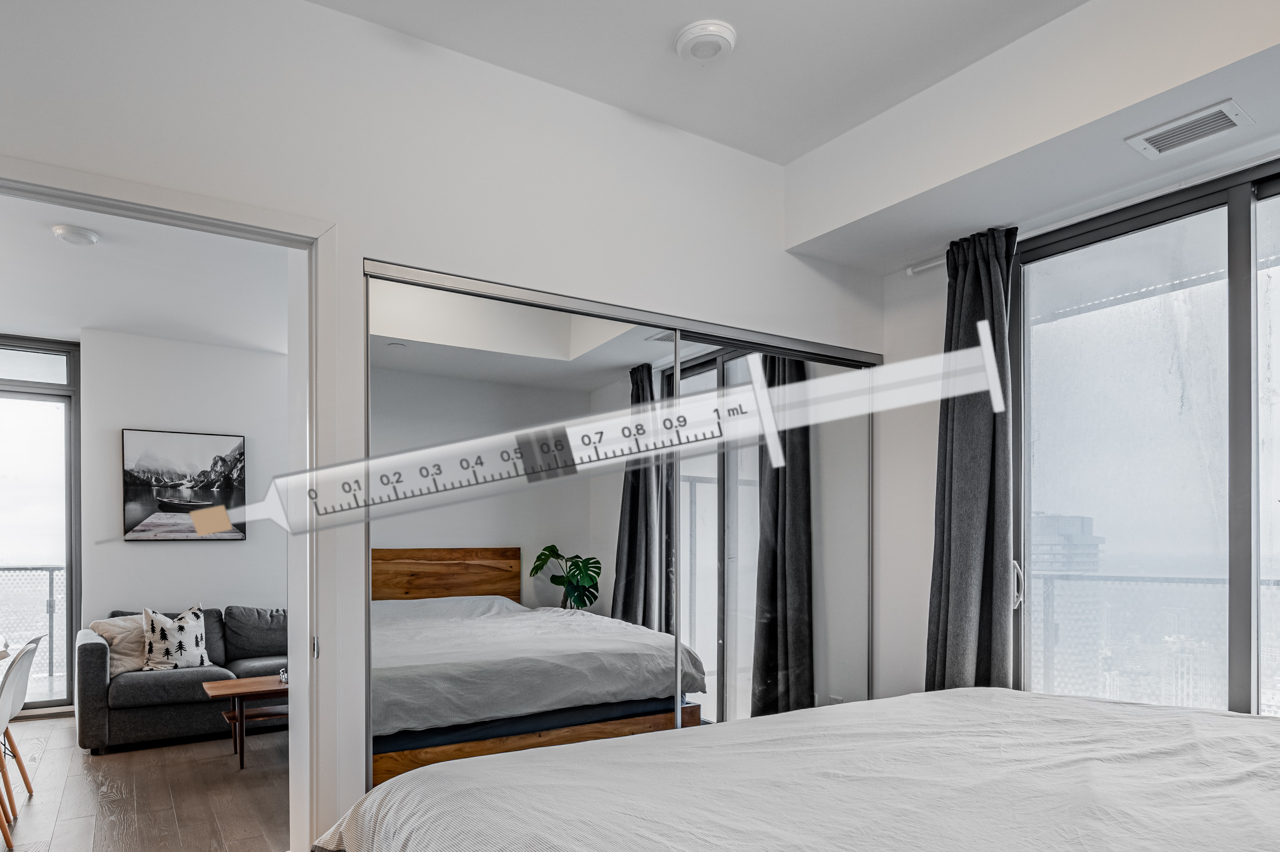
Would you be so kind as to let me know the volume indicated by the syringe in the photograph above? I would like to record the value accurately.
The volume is 0.52 mL
